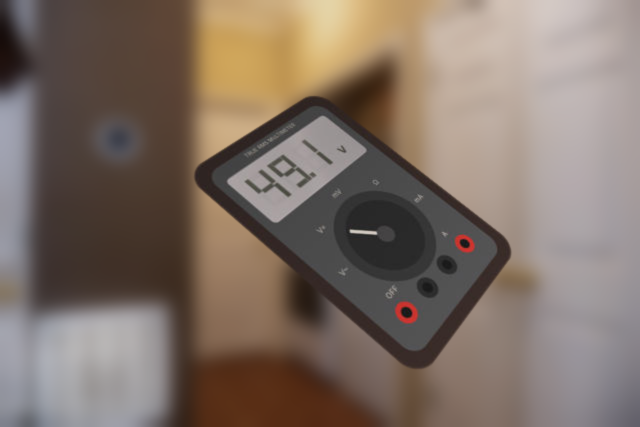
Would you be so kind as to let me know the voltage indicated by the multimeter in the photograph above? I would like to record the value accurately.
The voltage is 49.1 V
